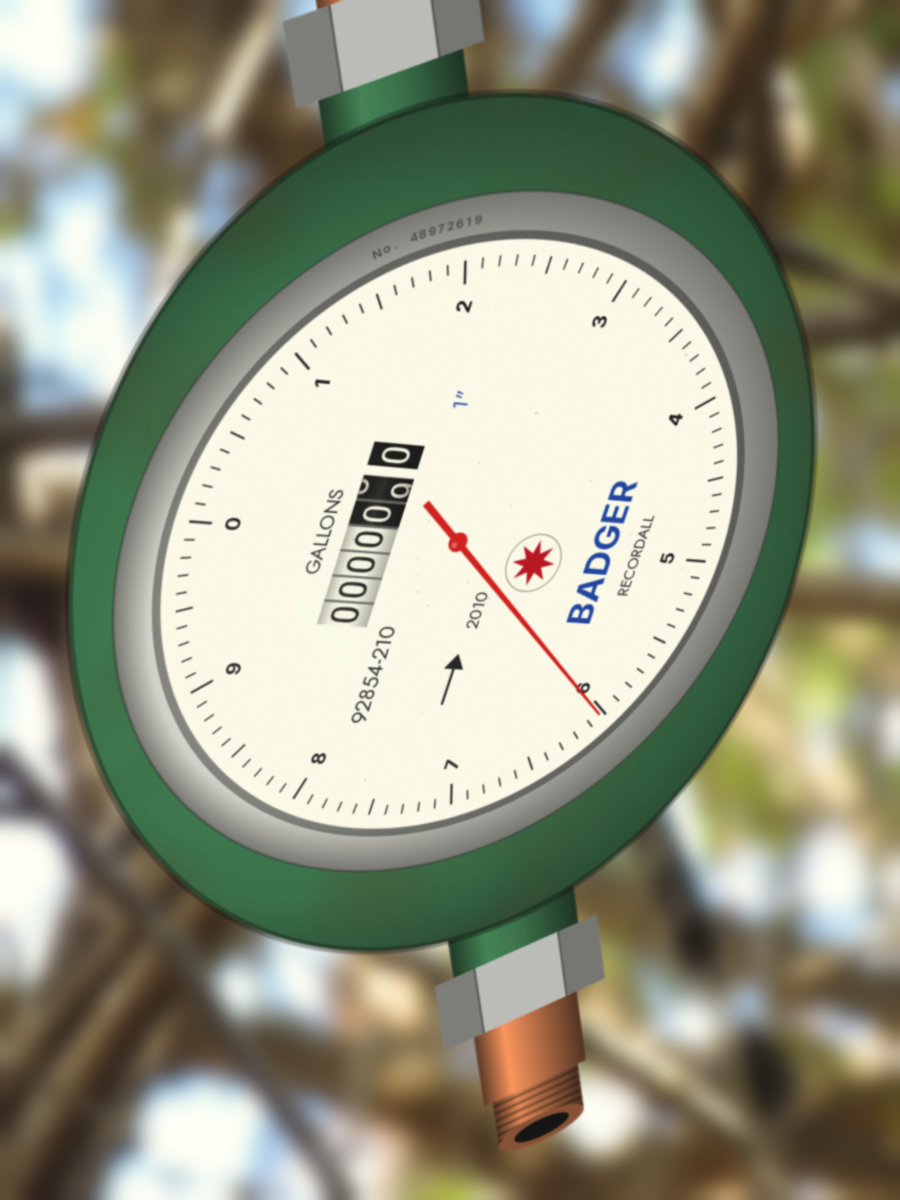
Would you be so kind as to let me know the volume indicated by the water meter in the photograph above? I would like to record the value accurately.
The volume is 86.0 gal
